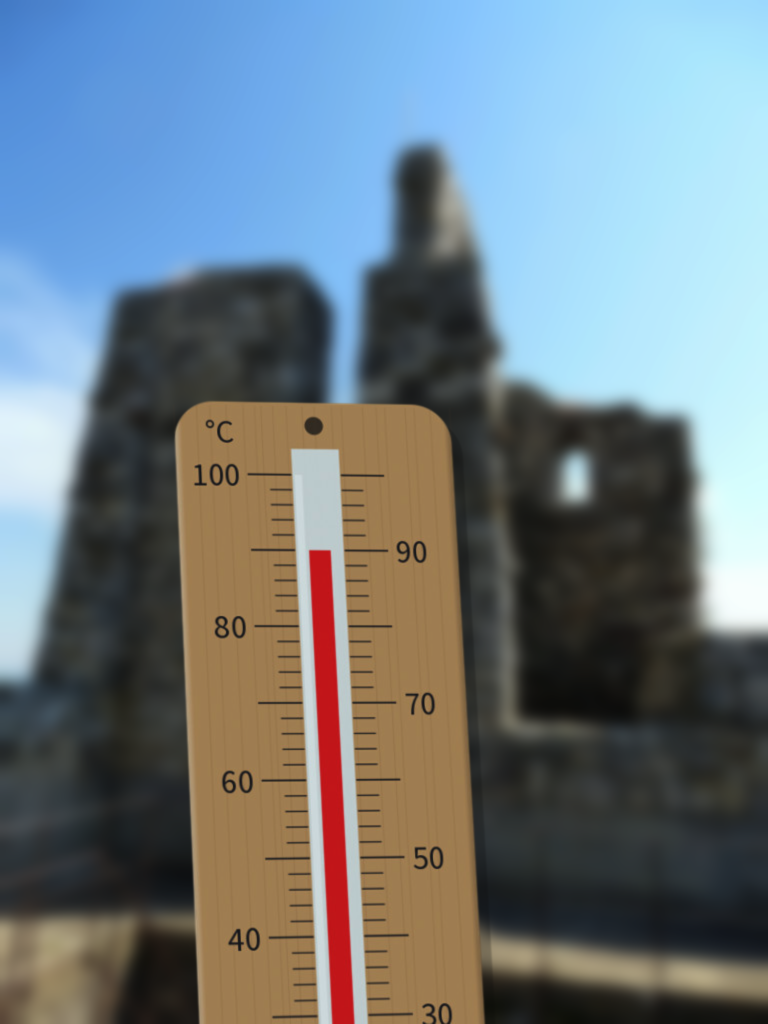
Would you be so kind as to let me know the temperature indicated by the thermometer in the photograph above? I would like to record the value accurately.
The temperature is 90 °C
